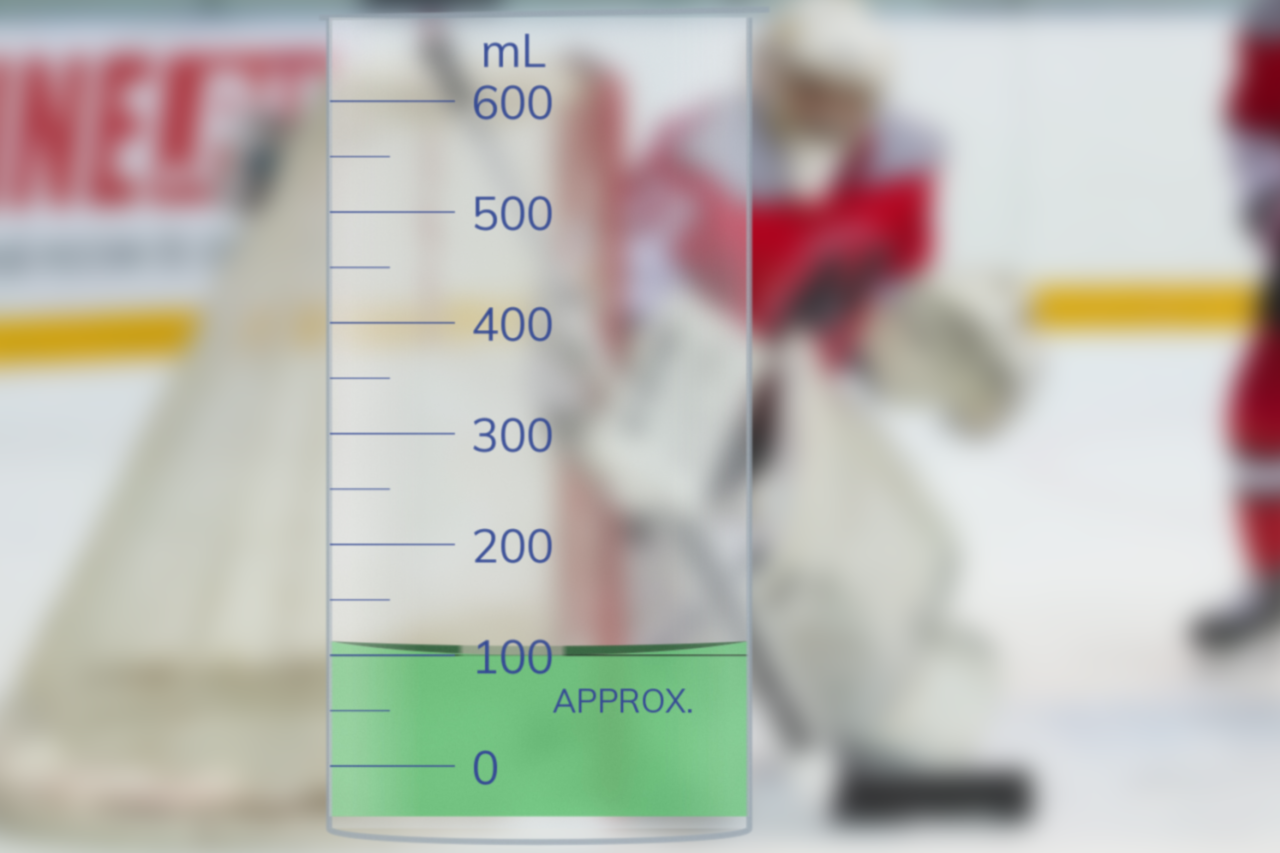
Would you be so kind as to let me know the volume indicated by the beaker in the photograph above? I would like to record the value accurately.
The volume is 100 mL
